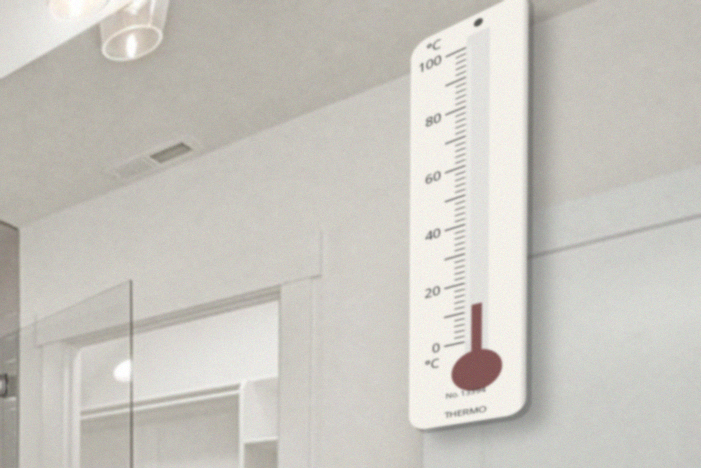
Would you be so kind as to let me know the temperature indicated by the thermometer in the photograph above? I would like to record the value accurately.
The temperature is 12 °C
